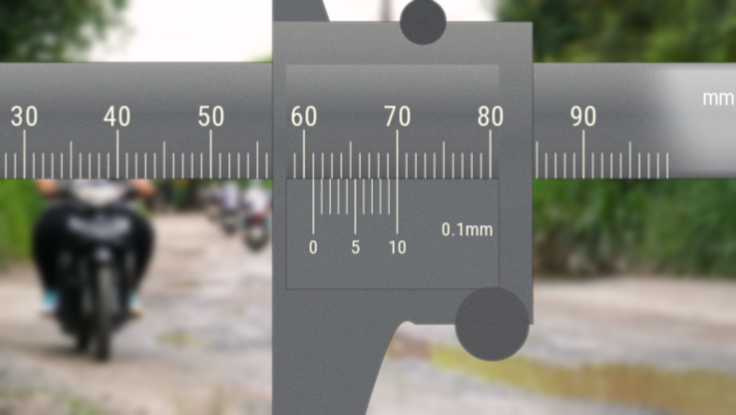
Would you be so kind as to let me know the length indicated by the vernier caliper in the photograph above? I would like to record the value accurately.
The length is 61.0 mm
